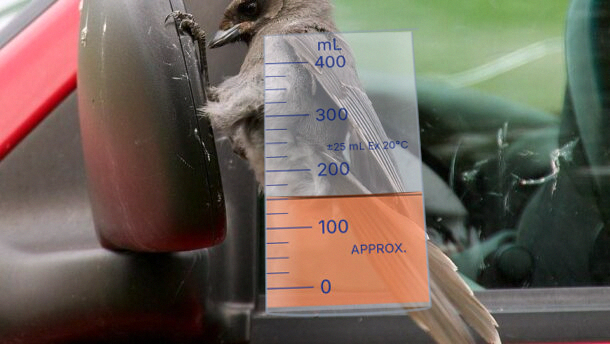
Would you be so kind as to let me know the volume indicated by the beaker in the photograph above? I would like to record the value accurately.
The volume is 150 mL
